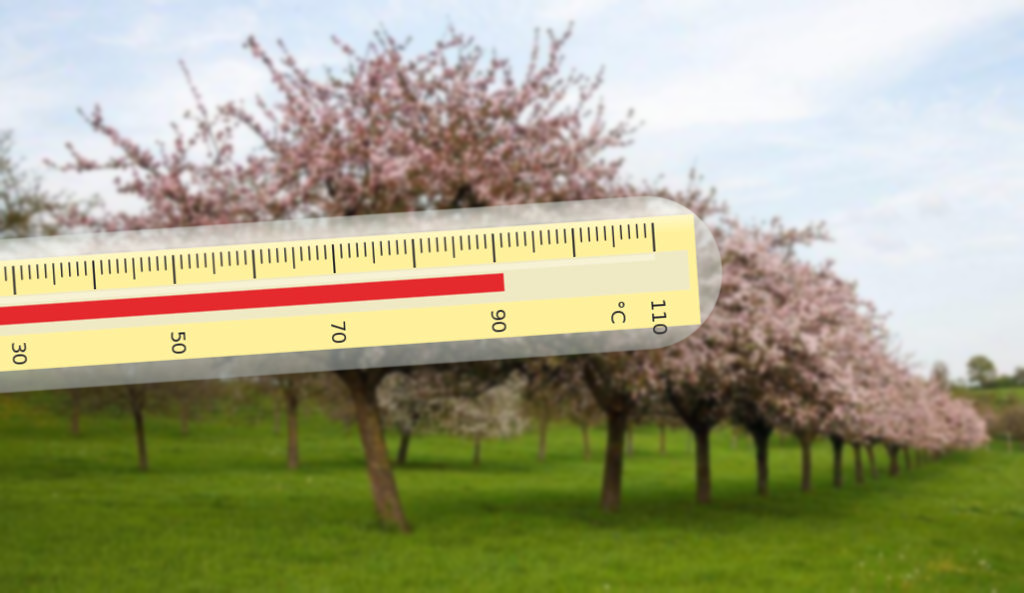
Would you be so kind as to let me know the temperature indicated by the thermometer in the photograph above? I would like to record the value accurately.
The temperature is 91 °C
